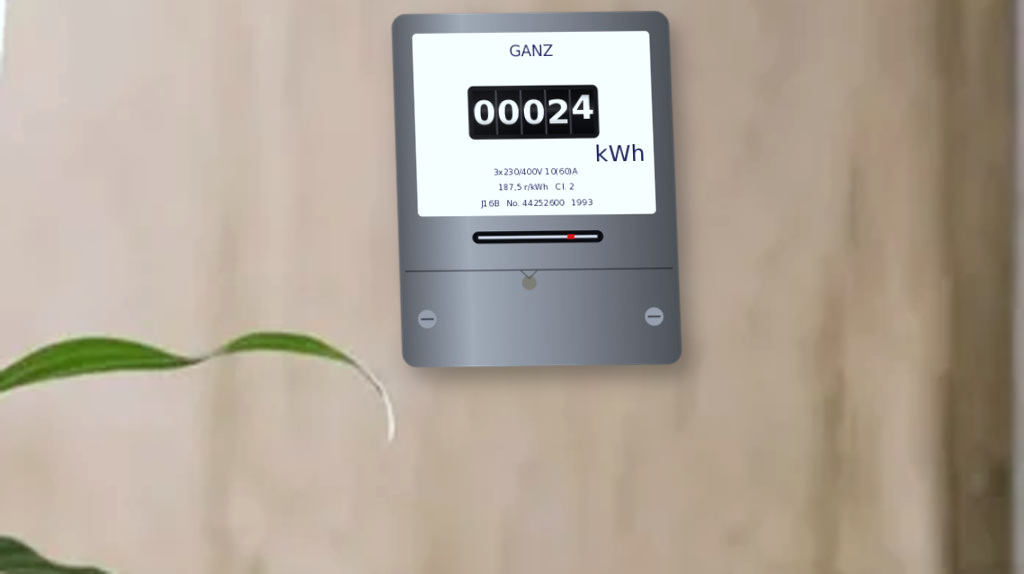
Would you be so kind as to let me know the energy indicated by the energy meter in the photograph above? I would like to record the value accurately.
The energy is 24 kWh
